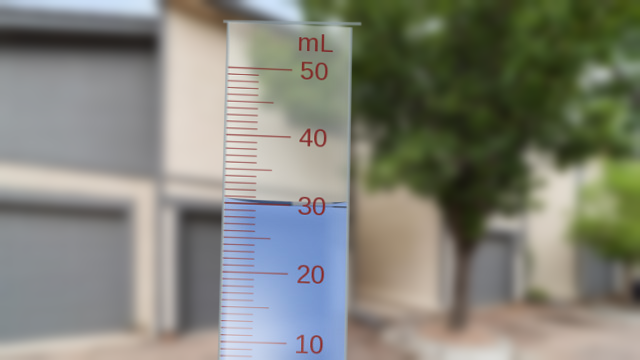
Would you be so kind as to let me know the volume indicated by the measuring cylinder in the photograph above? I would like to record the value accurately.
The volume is 30 mL
